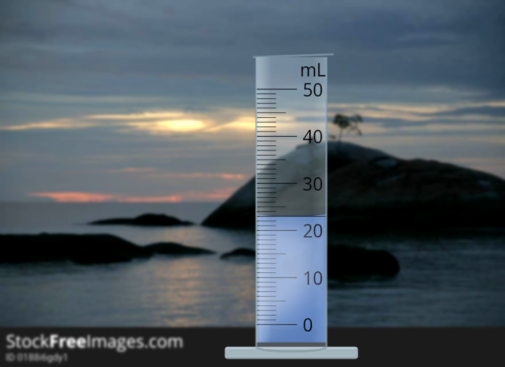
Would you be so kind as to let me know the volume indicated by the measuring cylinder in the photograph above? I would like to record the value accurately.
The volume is 23 mL
